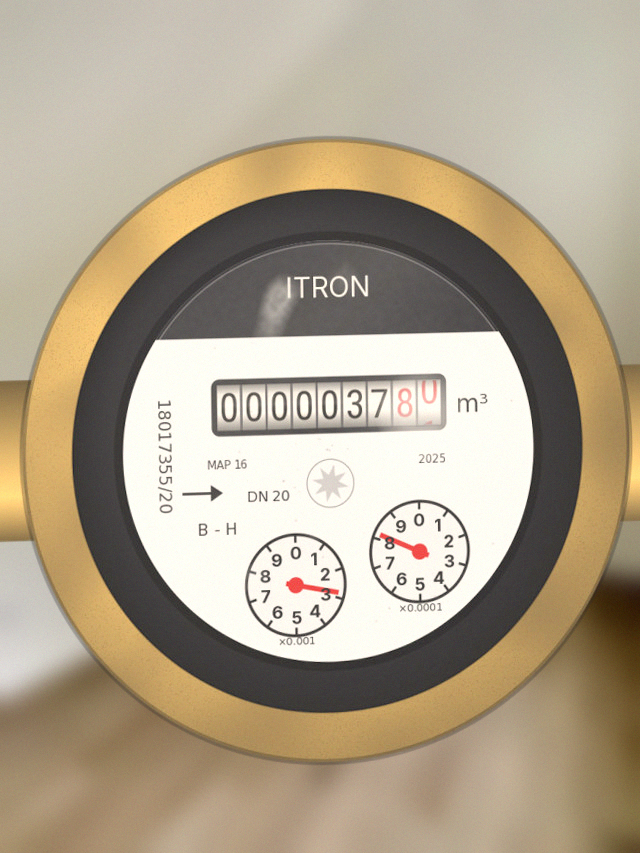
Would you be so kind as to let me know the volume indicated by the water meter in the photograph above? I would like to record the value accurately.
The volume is 37.8028 m³
